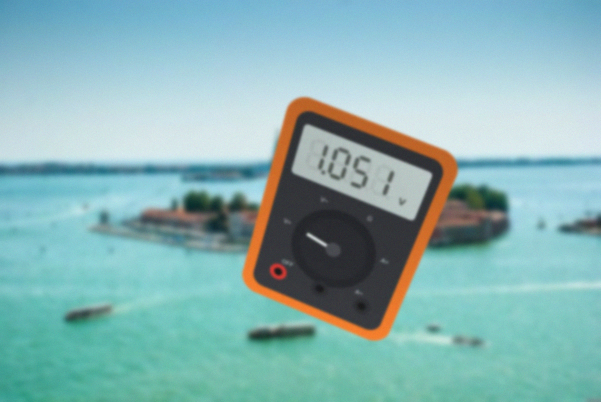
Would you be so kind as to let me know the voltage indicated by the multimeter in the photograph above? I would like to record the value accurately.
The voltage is 1.051 V
